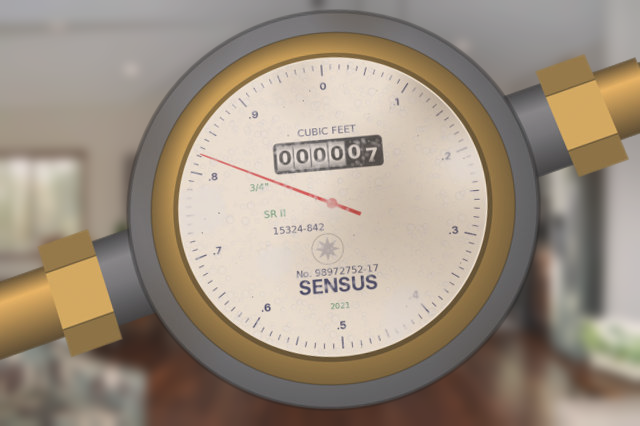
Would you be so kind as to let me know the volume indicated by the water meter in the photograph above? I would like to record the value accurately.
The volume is 6.82 ft³
